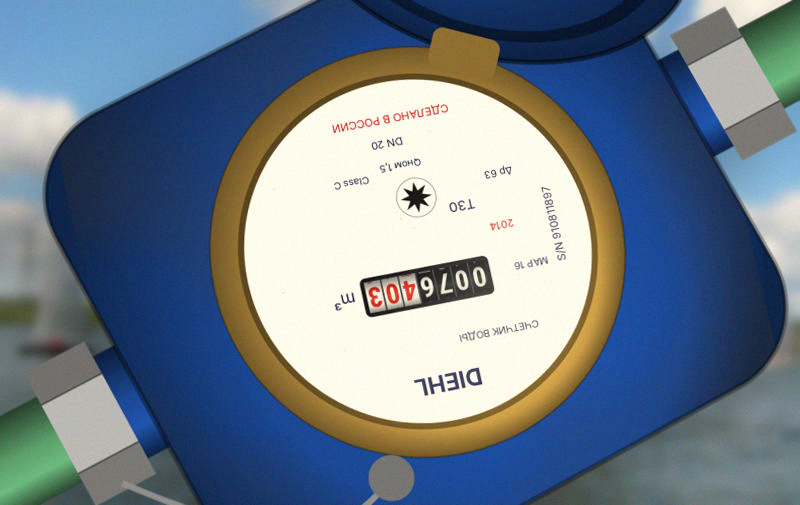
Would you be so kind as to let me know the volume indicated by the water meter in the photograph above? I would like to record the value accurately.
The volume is 76.403 m³
